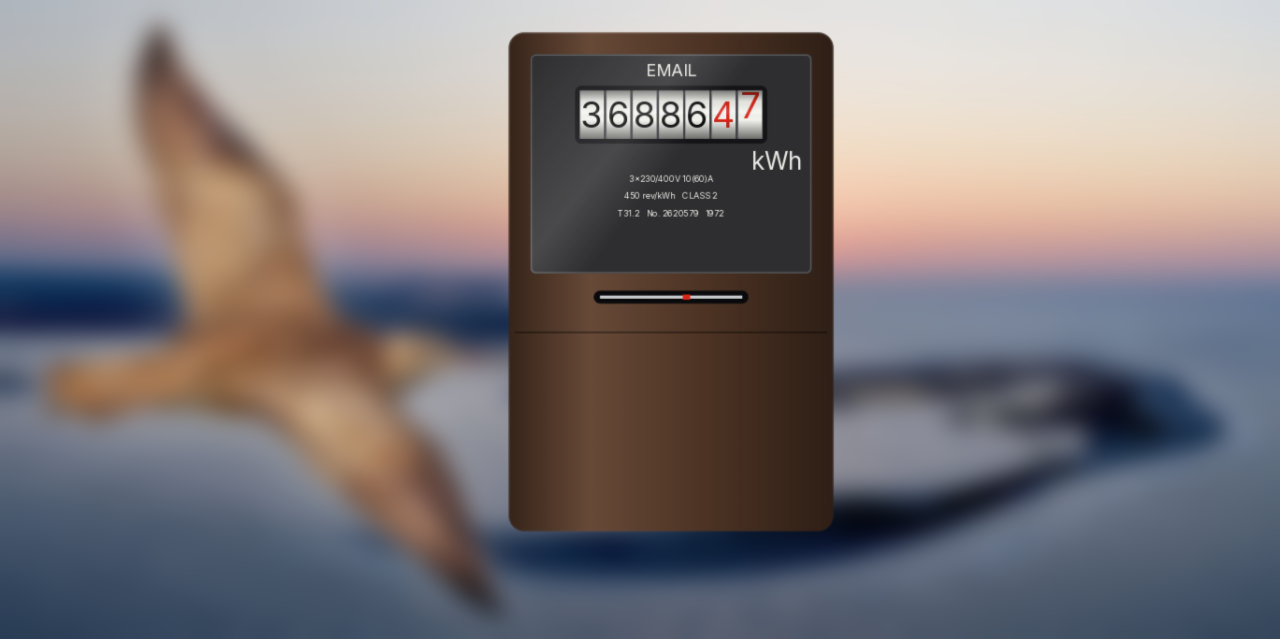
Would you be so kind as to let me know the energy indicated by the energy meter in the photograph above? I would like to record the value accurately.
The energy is 36886.47 kWh
